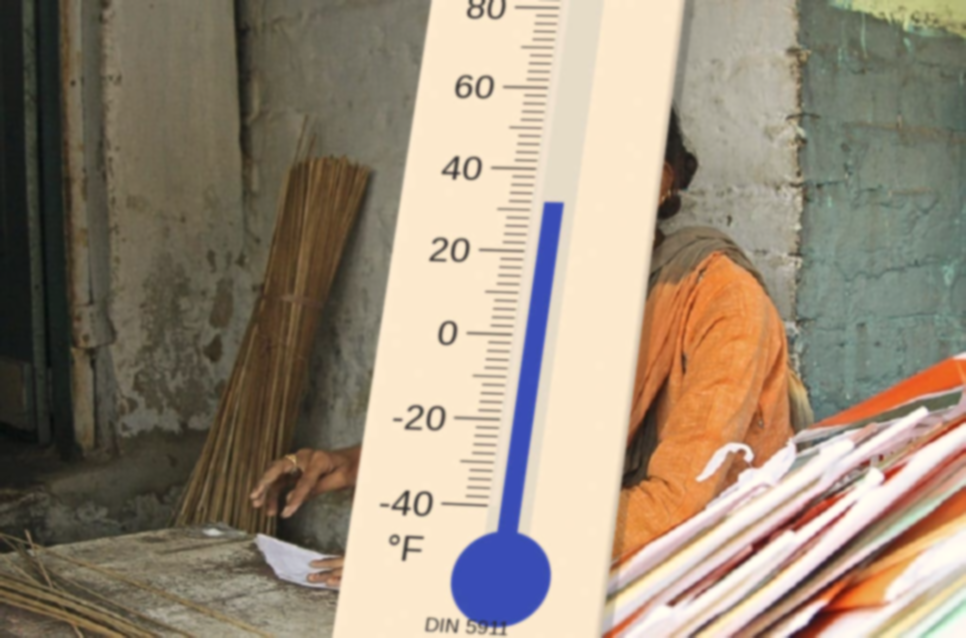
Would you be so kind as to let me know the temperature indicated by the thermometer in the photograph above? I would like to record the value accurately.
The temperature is 32 °F
